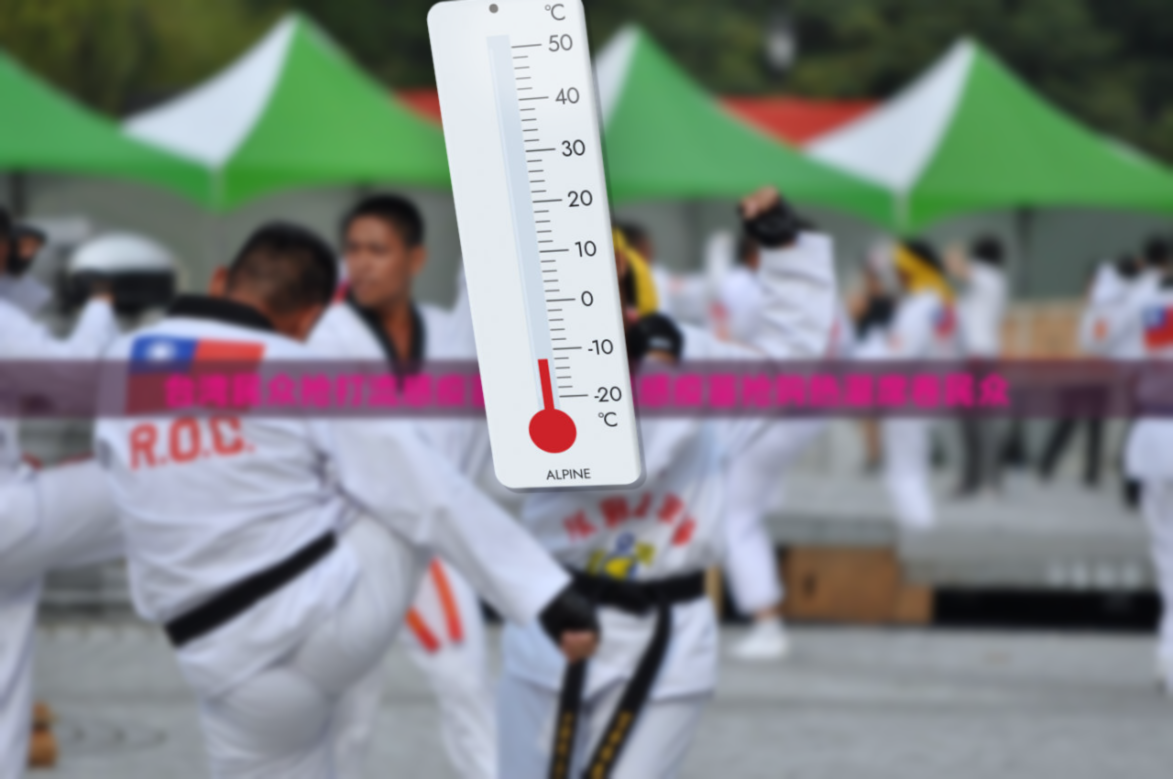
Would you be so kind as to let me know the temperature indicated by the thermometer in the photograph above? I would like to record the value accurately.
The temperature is -12 °C
